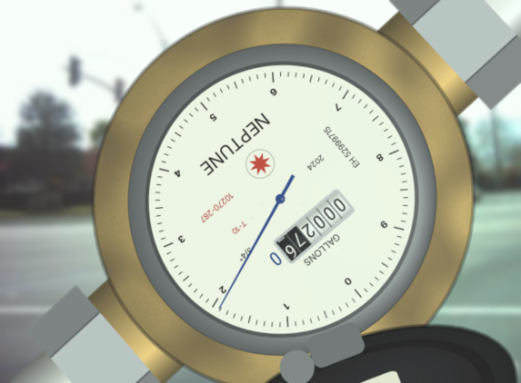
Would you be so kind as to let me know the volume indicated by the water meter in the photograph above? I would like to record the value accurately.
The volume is 2761.9 gal
